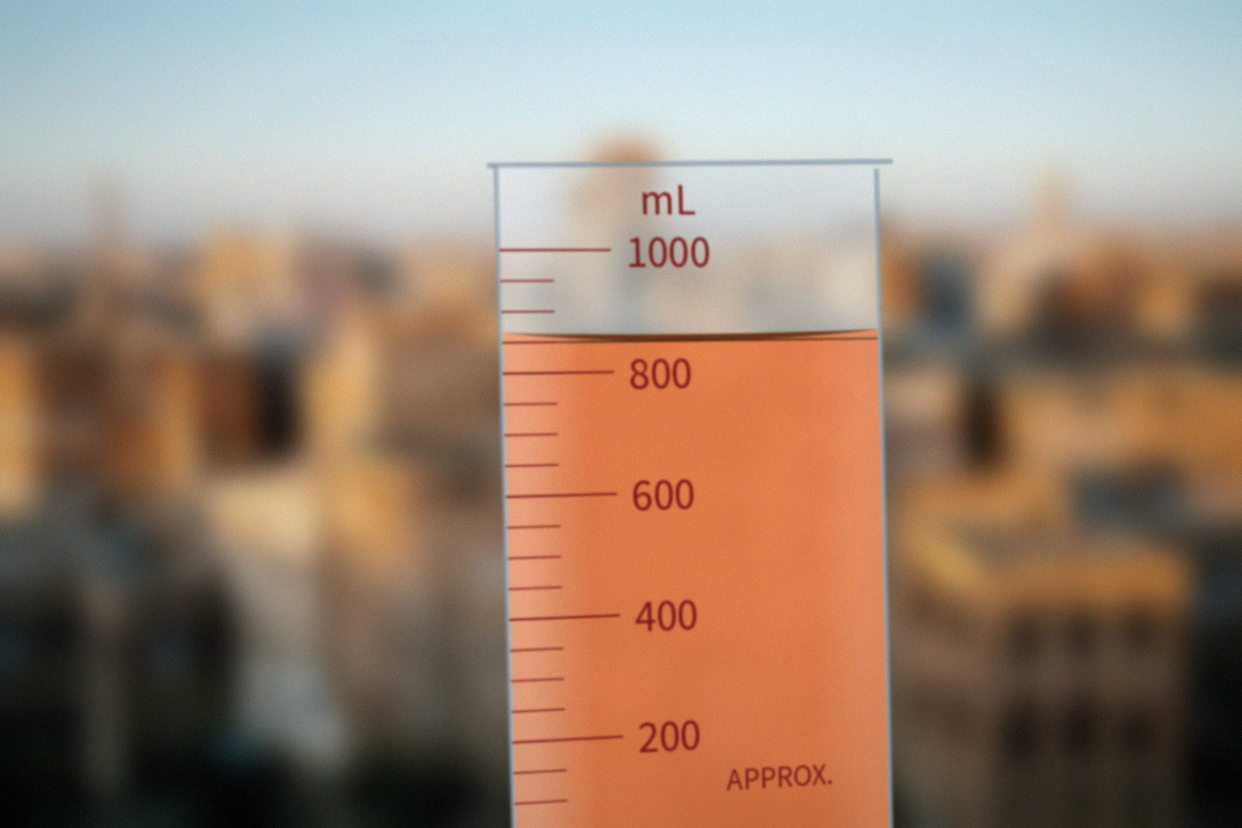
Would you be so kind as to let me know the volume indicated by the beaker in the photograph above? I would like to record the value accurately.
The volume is 850 mL
